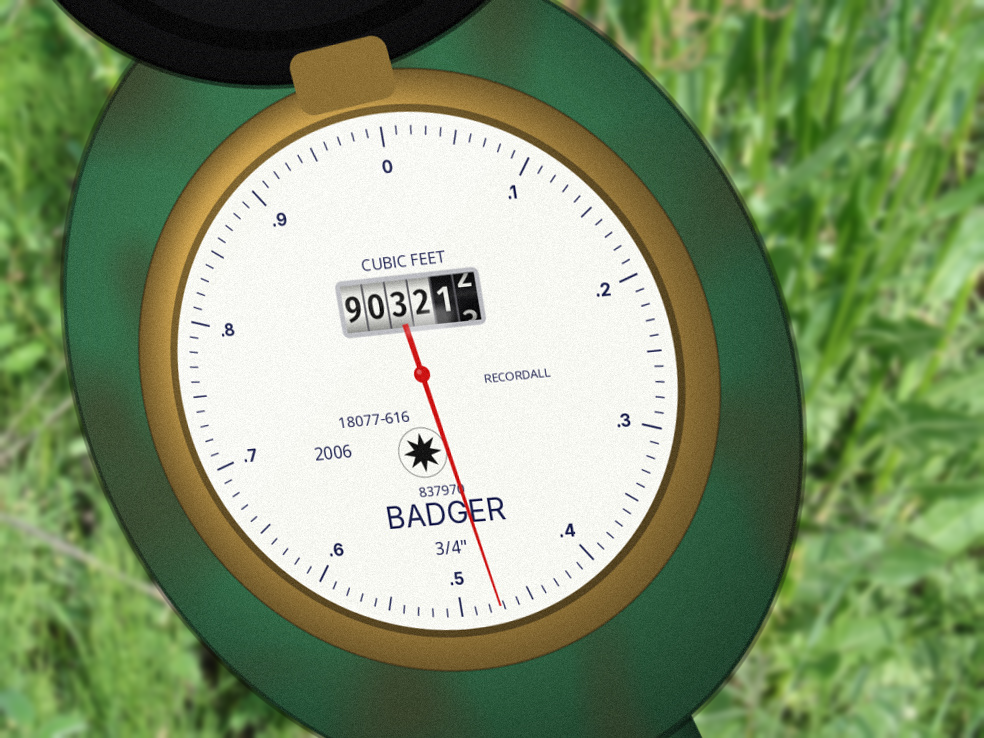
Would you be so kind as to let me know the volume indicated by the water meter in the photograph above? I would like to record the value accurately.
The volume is 903212.47 ft³
